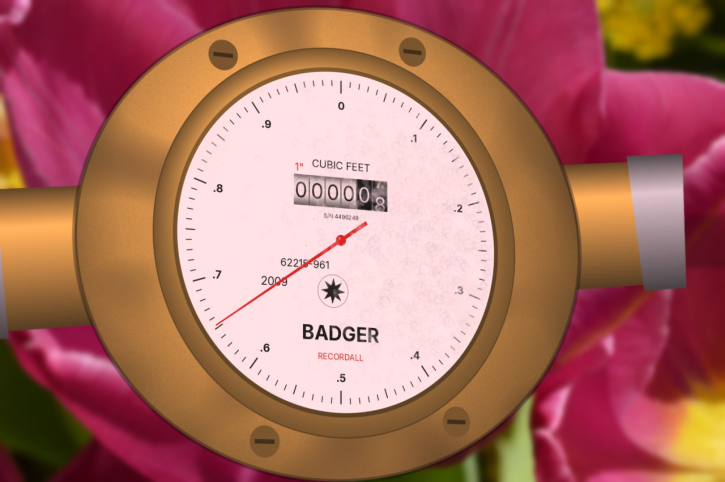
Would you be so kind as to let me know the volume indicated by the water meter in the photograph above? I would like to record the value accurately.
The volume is 7.65 ft³
